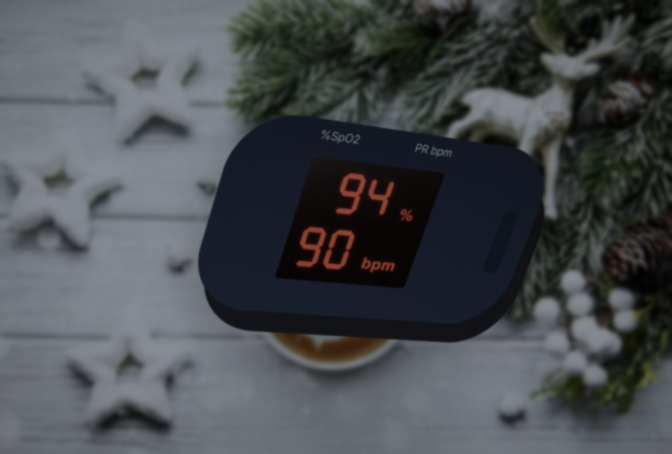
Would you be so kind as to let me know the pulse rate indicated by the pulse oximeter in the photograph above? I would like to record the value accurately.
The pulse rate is 90 bpm
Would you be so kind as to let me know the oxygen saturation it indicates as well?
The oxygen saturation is 94 %
